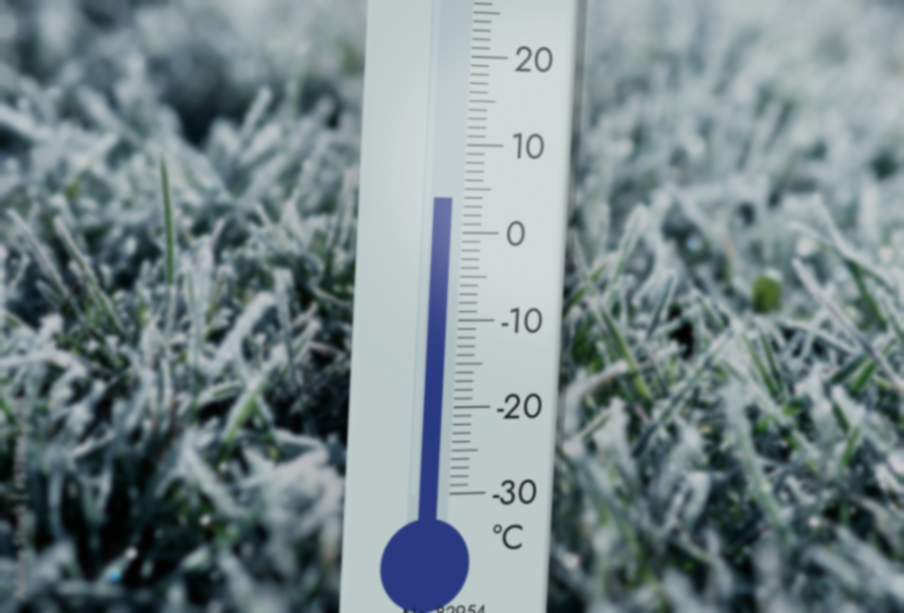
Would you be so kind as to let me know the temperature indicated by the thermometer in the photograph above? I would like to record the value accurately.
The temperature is 4 °C
